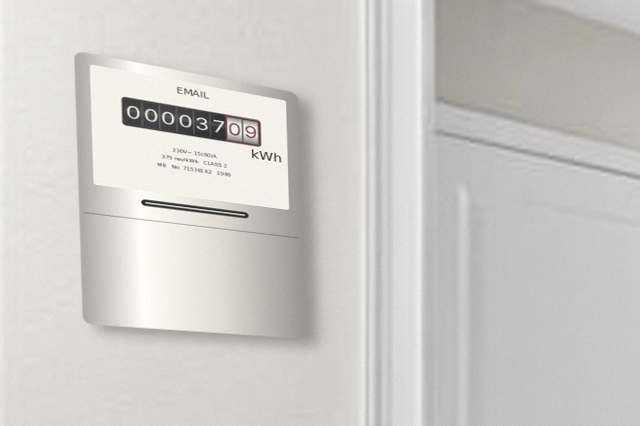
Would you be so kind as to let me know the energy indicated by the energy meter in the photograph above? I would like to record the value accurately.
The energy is 37.09 kWh
